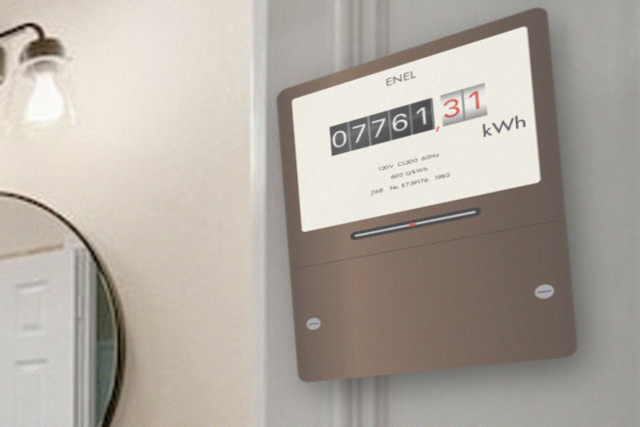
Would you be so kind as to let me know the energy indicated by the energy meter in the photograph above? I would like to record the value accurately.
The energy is 7761.31 kWh
